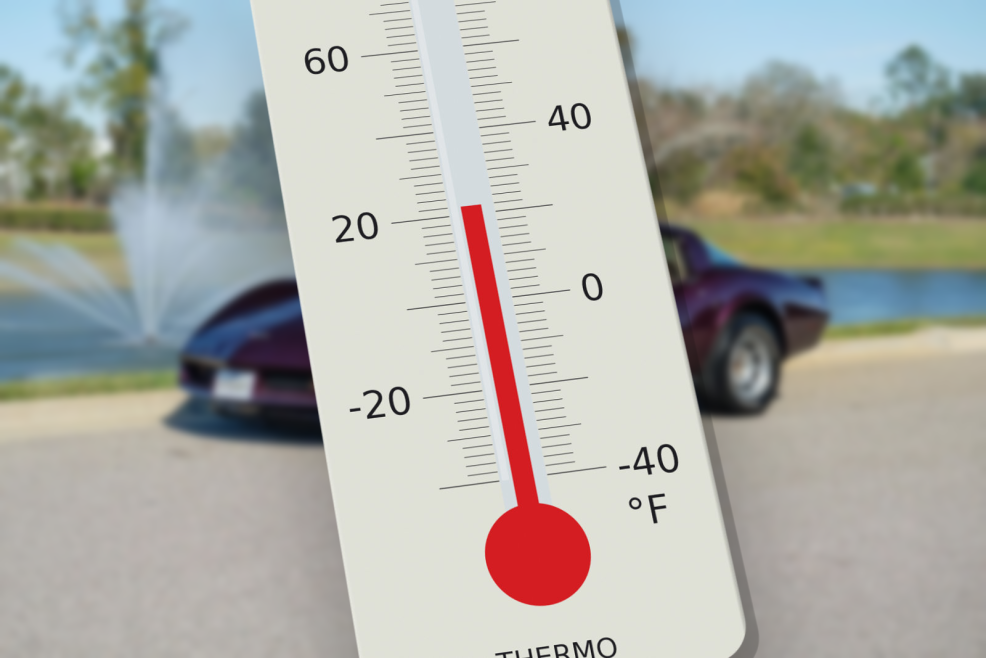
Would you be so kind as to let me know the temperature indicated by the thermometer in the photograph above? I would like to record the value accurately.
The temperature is 22 °F
